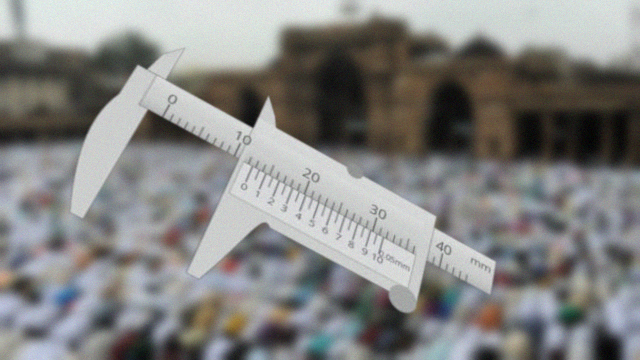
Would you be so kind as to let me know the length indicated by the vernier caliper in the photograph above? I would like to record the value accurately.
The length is 12.6 mm
